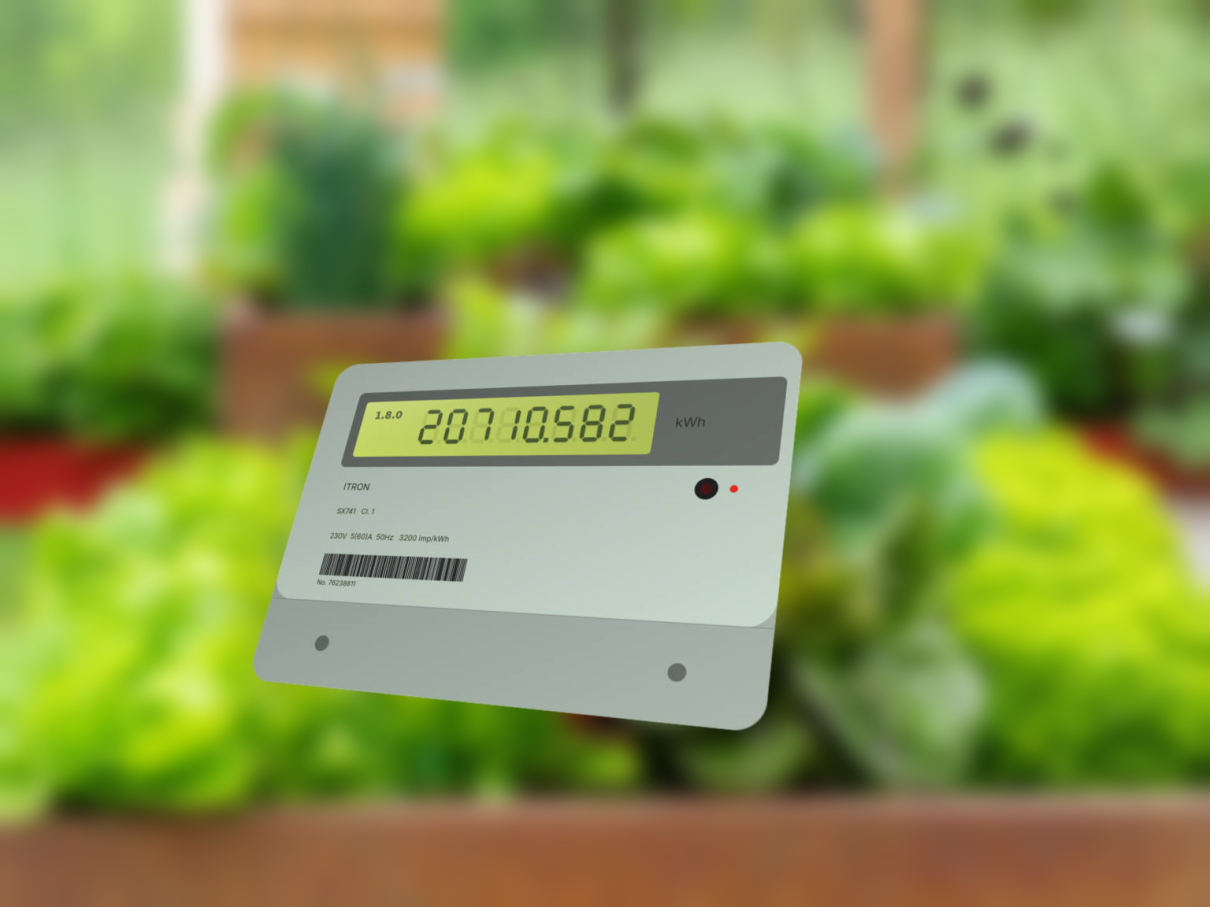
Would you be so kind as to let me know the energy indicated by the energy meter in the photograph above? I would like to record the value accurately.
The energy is 20710.582 kWh
